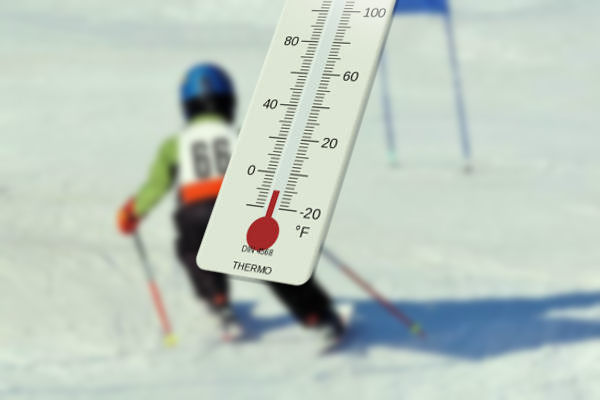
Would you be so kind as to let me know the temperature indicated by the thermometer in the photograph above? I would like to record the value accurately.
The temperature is -10 °F
